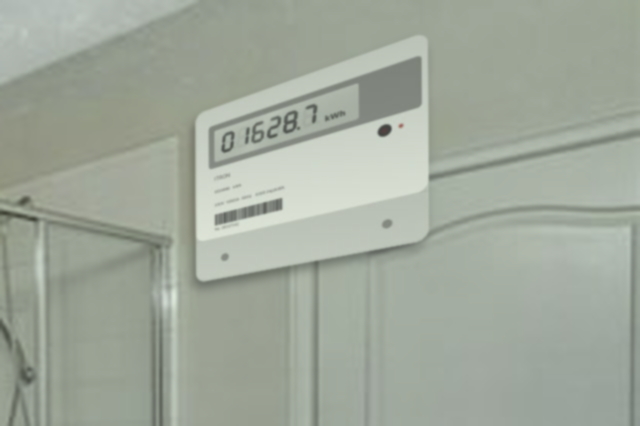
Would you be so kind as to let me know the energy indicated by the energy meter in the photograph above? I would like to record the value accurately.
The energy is 1628.7 kWh
